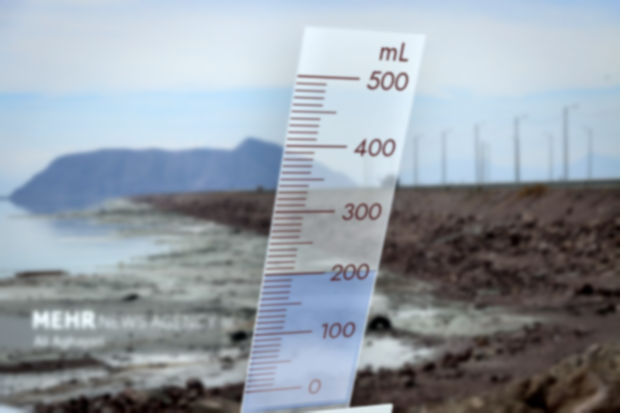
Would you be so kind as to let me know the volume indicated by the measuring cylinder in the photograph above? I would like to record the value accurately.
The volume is 200 mL
